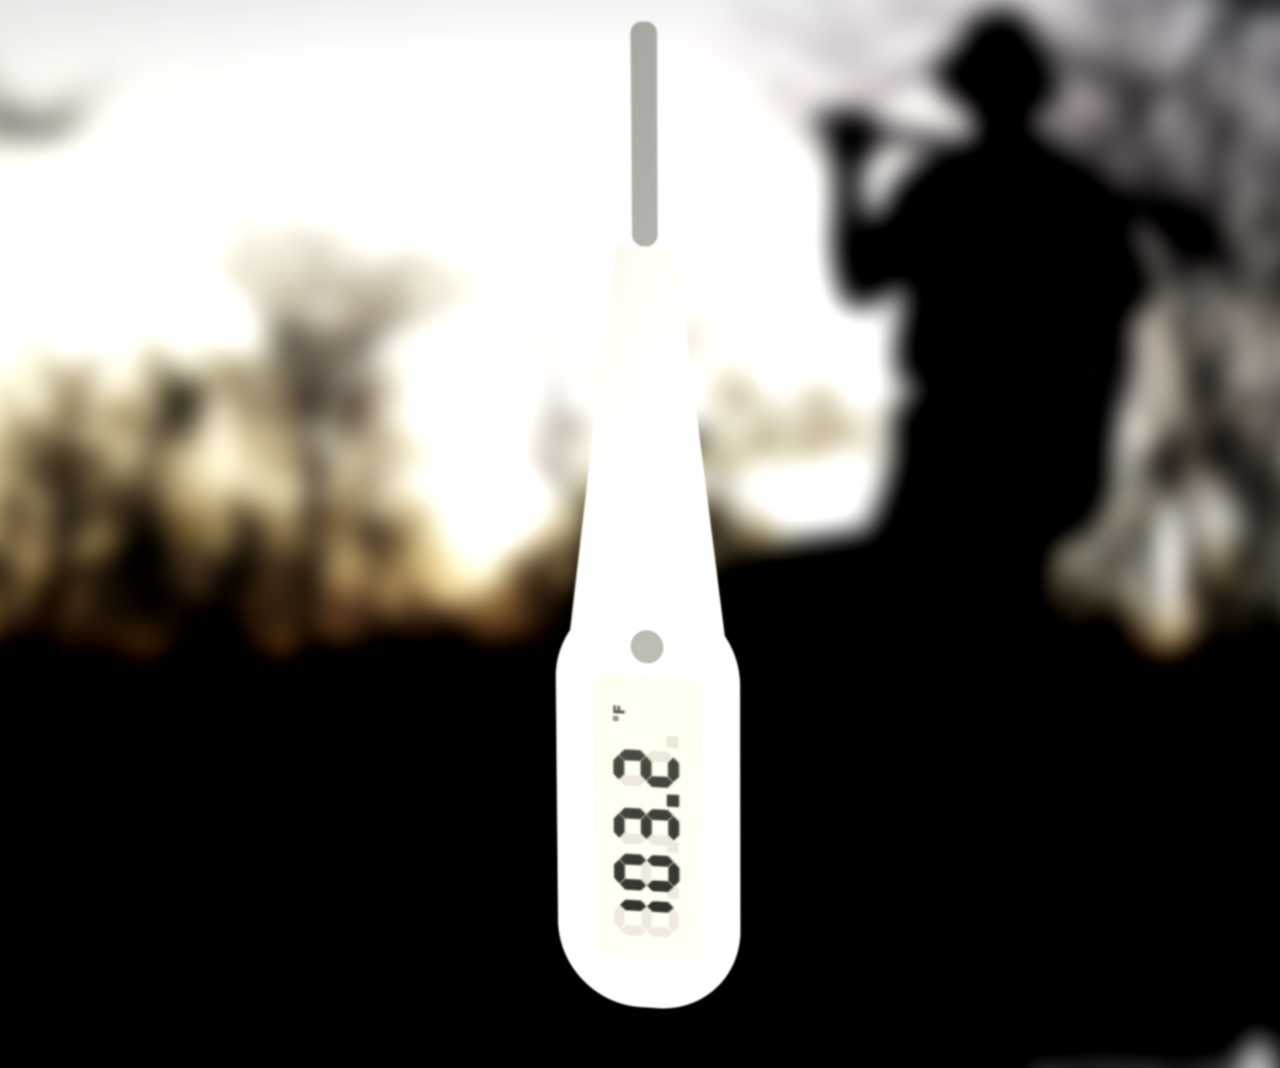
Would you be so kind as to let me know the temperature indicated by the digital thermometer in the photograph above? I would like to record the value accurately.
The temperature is 103.2 °F
